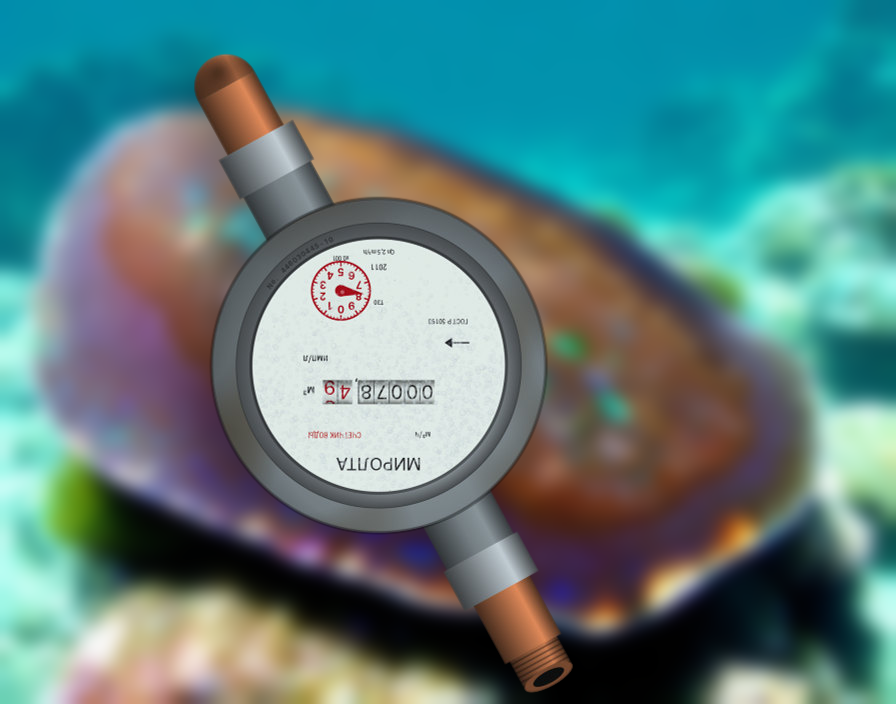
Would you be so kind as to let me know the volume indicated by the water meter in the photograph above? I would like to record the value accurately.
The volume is 78.487 m³
